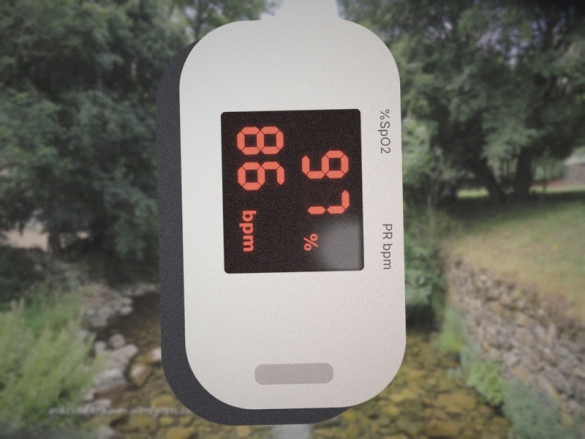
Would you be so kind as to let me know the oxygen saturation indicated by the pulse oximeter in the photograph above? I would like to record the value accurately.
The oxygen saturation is 97 %
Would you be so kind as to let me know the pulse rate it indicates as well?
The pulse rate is 86 bpm
